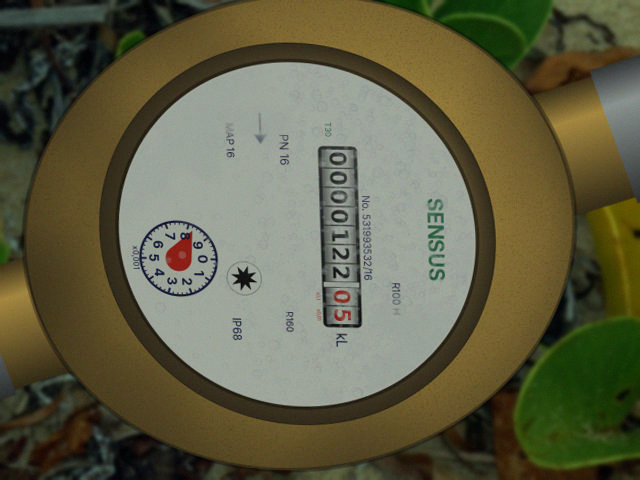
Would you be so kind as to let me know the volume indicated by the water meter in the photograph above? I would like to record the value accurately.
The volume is 122.058 kL
